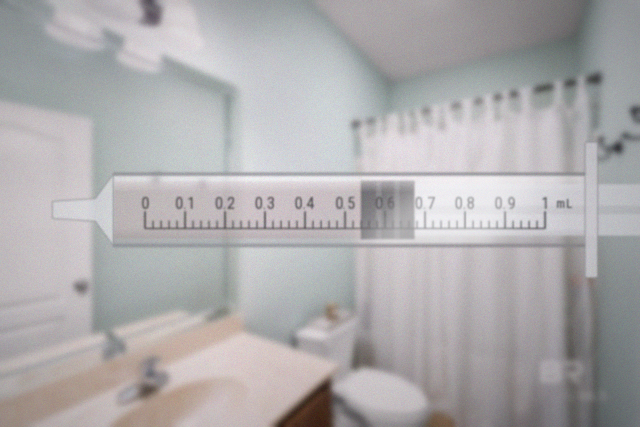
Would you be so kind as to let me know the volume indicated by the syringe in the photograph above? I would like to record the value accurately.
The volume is 0.54 mL
